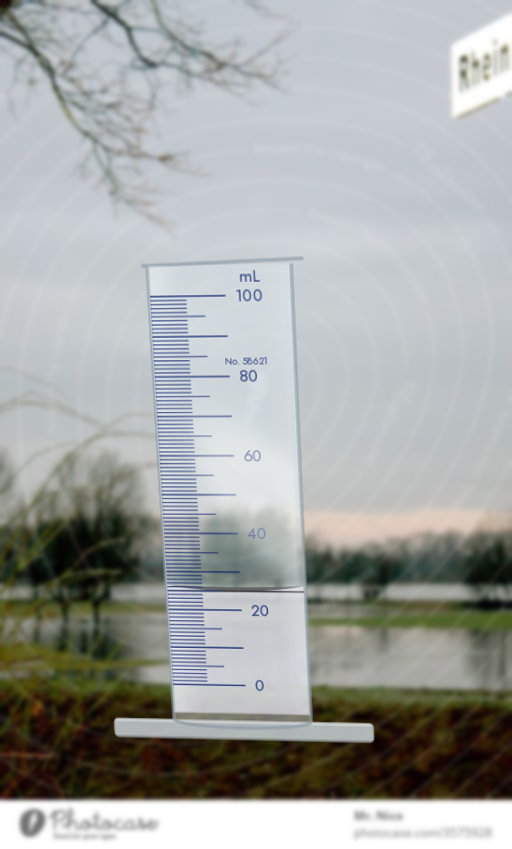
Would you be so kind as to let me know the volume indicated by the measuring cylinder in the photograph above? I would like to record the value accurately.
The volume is 25 mL
